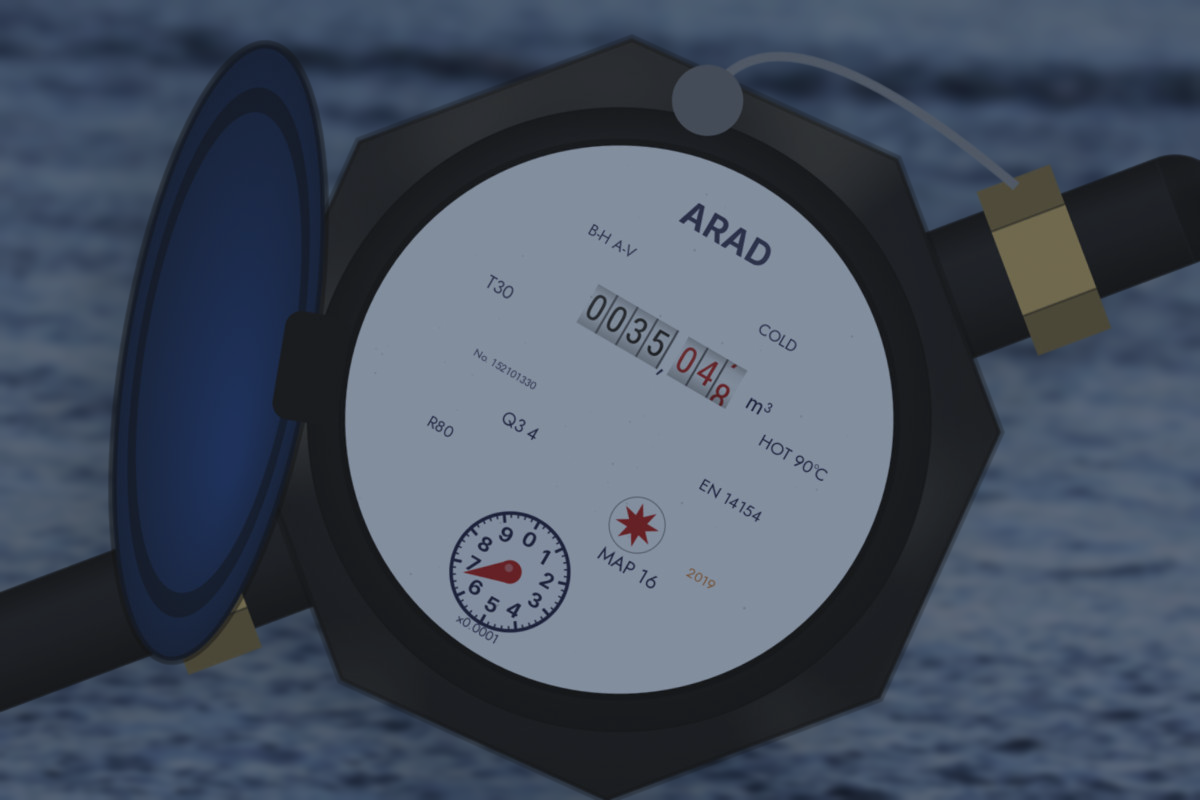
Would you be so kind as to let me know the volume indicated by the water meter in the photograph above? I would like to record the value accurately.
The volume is 35.0476 m³
